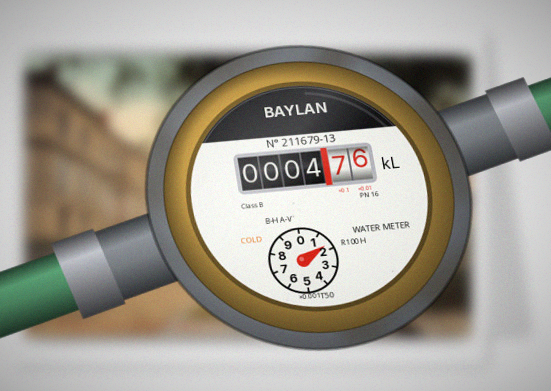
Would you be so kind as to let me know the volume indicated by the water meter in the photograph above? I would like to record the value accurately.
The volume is 4.761 kL
